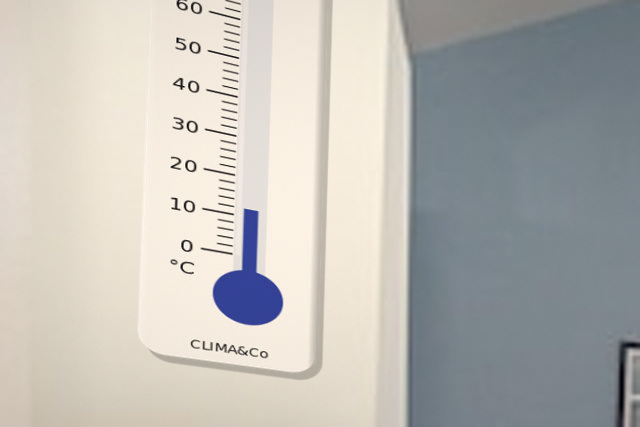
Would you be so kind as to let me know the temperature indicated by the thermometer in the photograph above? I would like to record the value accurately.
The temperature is 12 °C
